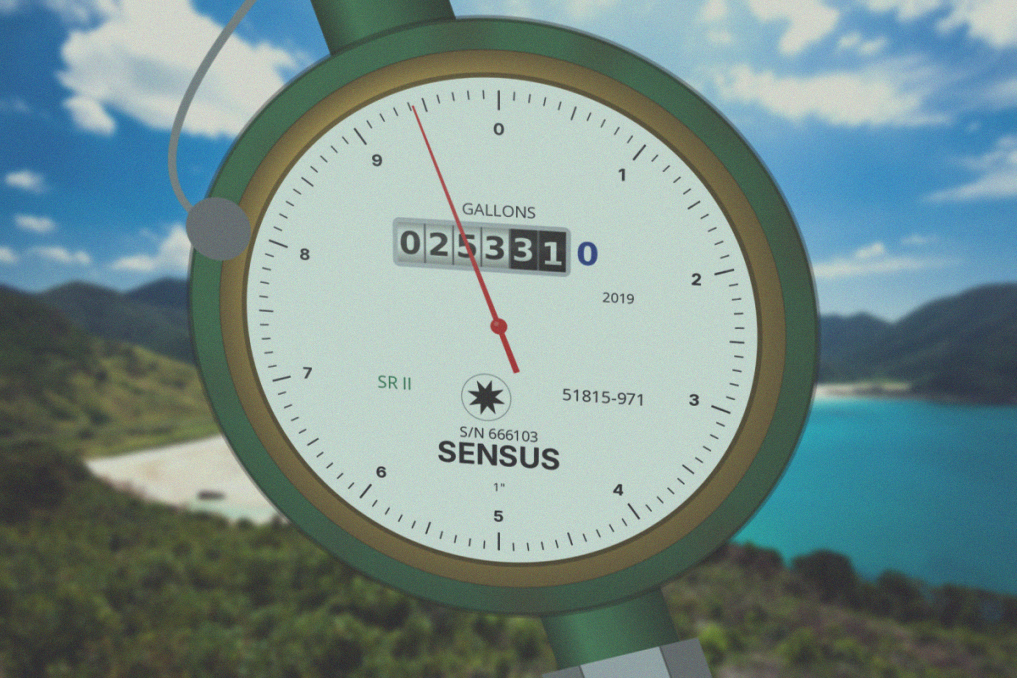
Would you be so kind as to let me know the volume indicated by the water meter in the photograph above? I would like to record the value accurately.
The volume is 253309.4 gal
